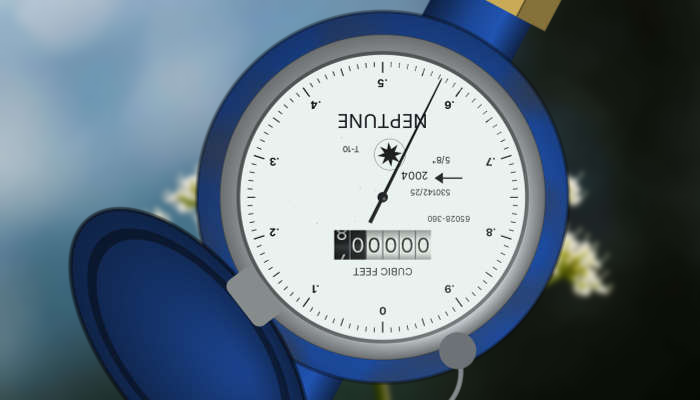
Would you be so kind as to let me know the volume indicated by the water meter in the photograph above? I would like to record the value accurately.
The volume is 7.57 ft³
